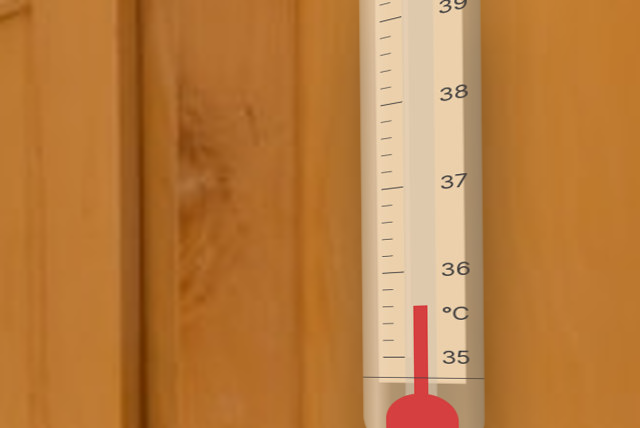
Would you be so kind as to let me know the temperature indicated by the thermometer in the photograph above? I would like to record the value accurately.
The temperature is 35.6 °C
